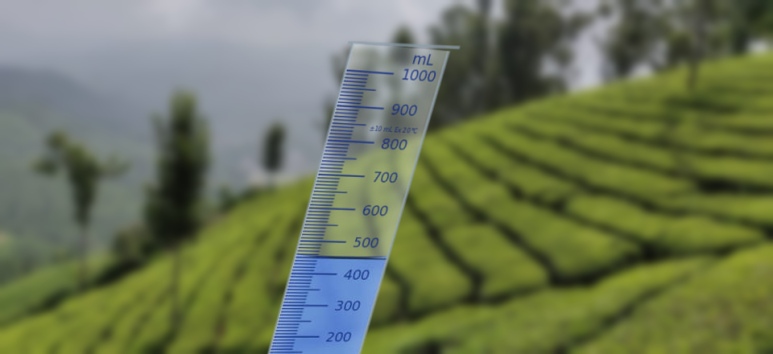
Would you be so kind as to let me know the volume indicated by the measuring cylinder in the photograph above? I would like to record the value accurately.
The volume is 450 mL
